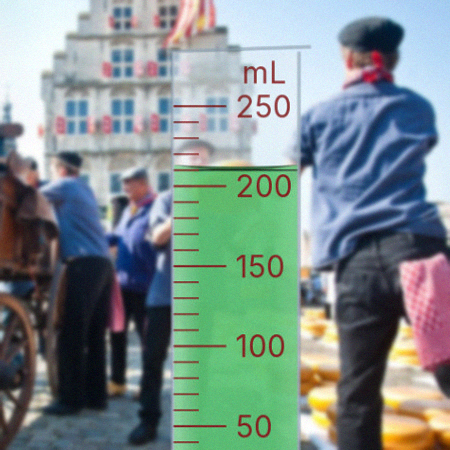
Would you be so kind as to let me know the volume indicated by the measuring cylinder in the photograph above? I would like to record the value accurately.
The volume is 210 mL
